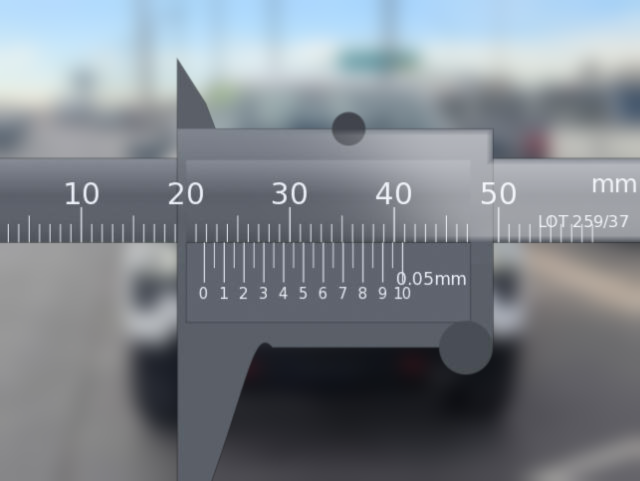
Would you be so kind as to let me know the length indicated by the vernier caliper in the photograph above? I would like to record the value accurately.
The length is 21.8 mm
